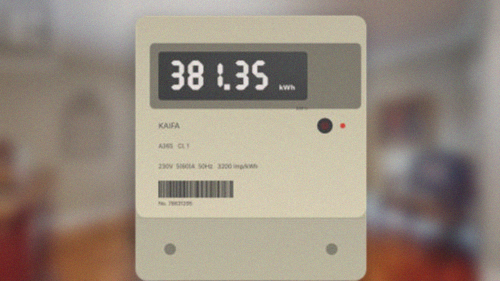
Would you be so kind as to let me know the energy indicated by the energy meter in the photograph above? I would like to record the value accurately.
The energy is 381.35 kWh
